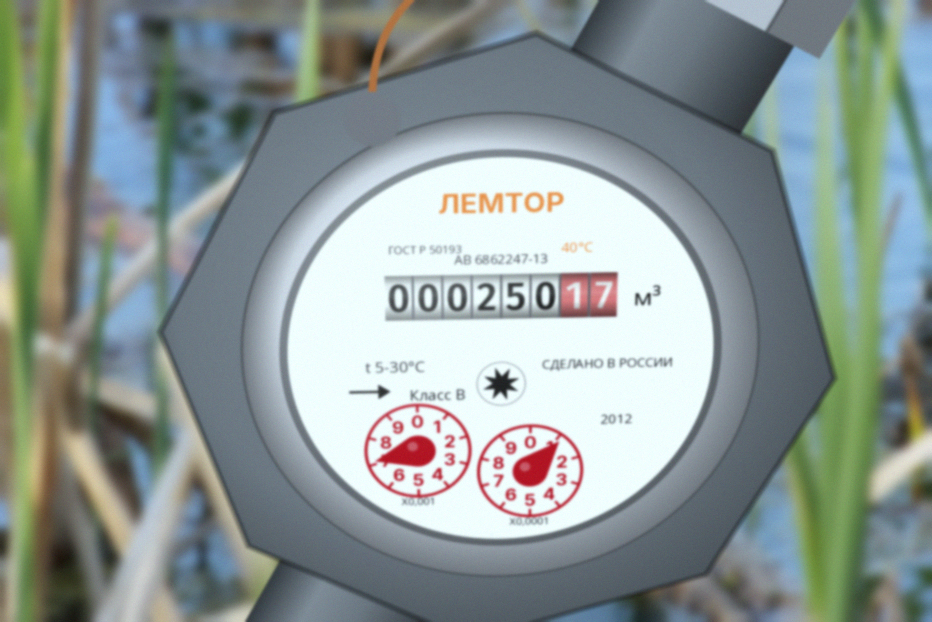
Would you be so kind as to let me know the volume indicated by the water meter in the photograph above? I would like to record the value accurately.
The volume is 250.1771 m³
